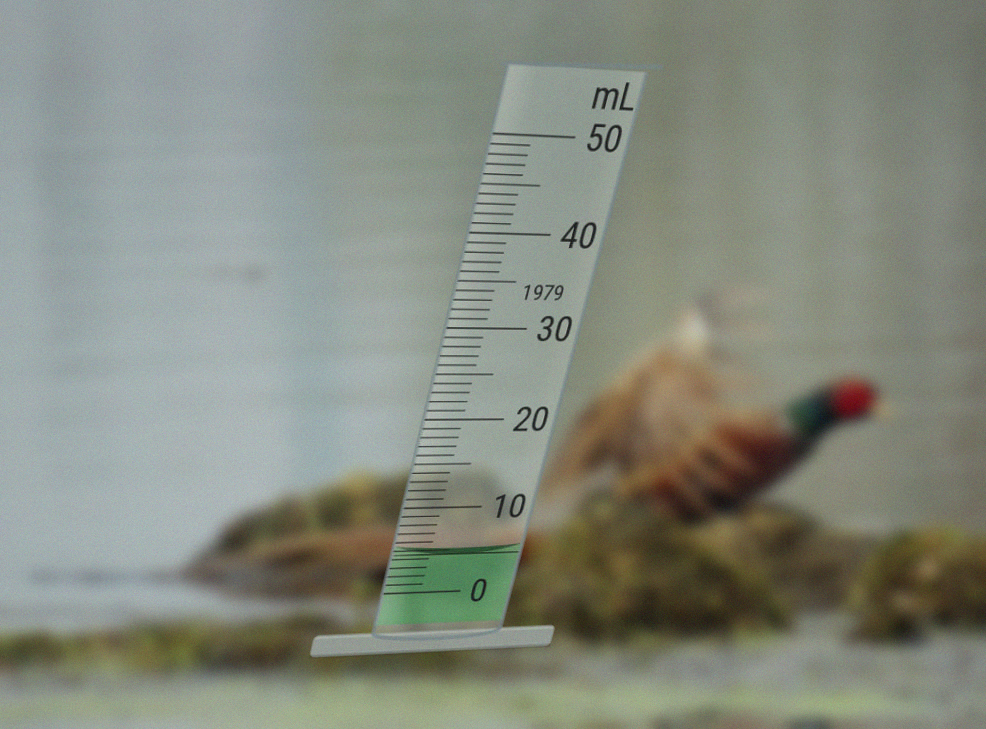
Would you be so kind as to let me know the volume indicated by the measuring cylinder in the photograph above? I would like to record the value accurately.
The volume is 4.5 mL
